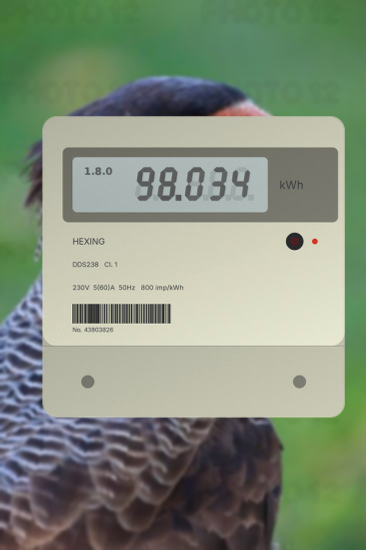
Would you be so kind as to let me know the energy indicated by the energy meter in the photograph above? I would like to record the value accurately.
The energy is 98.034 kWh
